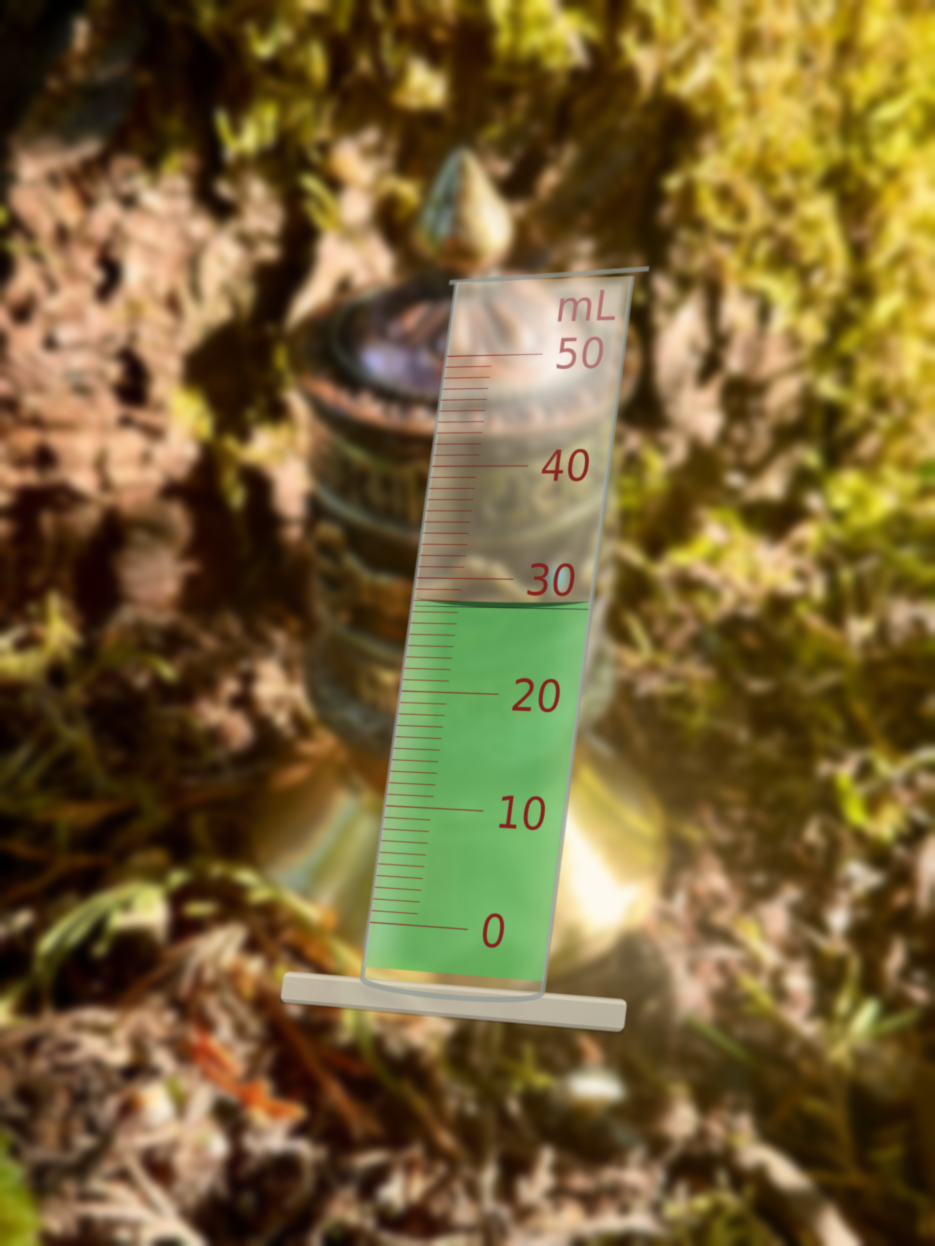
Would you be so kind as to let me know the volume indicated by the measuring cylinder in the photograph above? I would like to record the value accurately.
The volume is 27.5 mL
